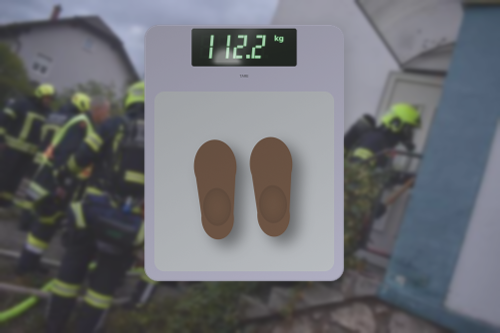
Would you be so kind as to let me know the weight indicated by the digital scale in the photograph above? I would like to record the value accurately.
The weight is 112.2 kg
